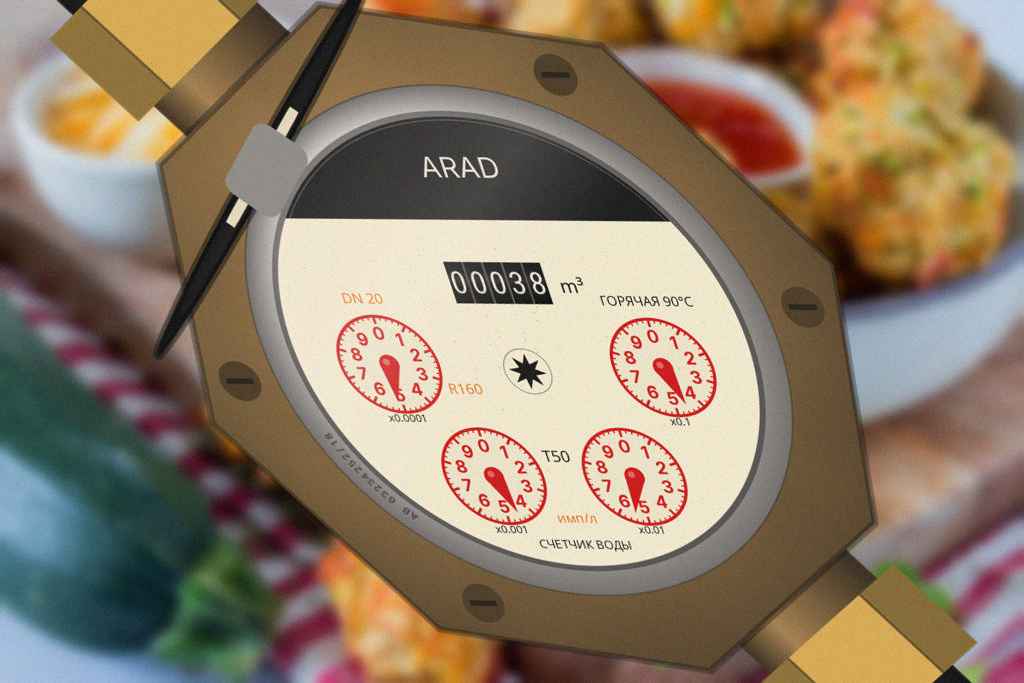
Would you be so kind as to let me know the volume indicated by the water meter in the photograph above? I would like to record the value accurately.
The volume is 38.4545 m³
